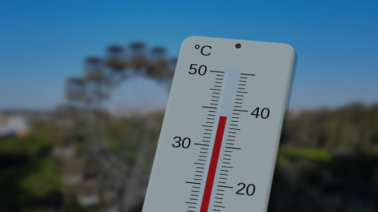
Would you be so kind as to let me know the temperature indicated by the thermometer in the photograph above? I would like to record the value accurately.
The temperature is 38 °C
